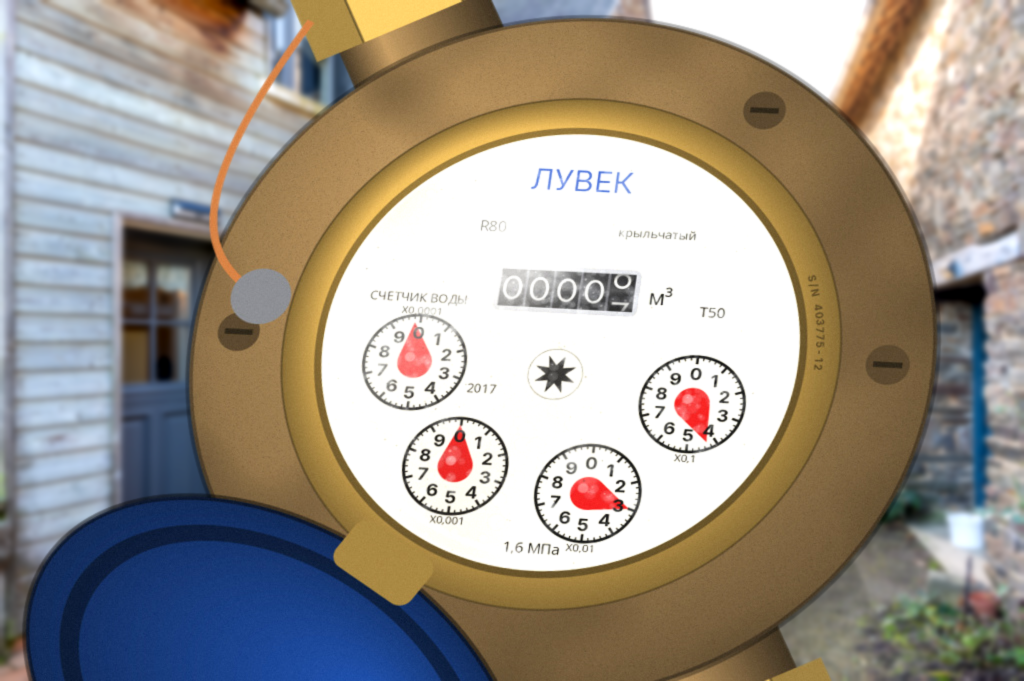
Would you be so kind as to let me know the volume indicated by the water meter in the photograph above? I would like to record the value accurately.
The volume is 6.4299 m³
